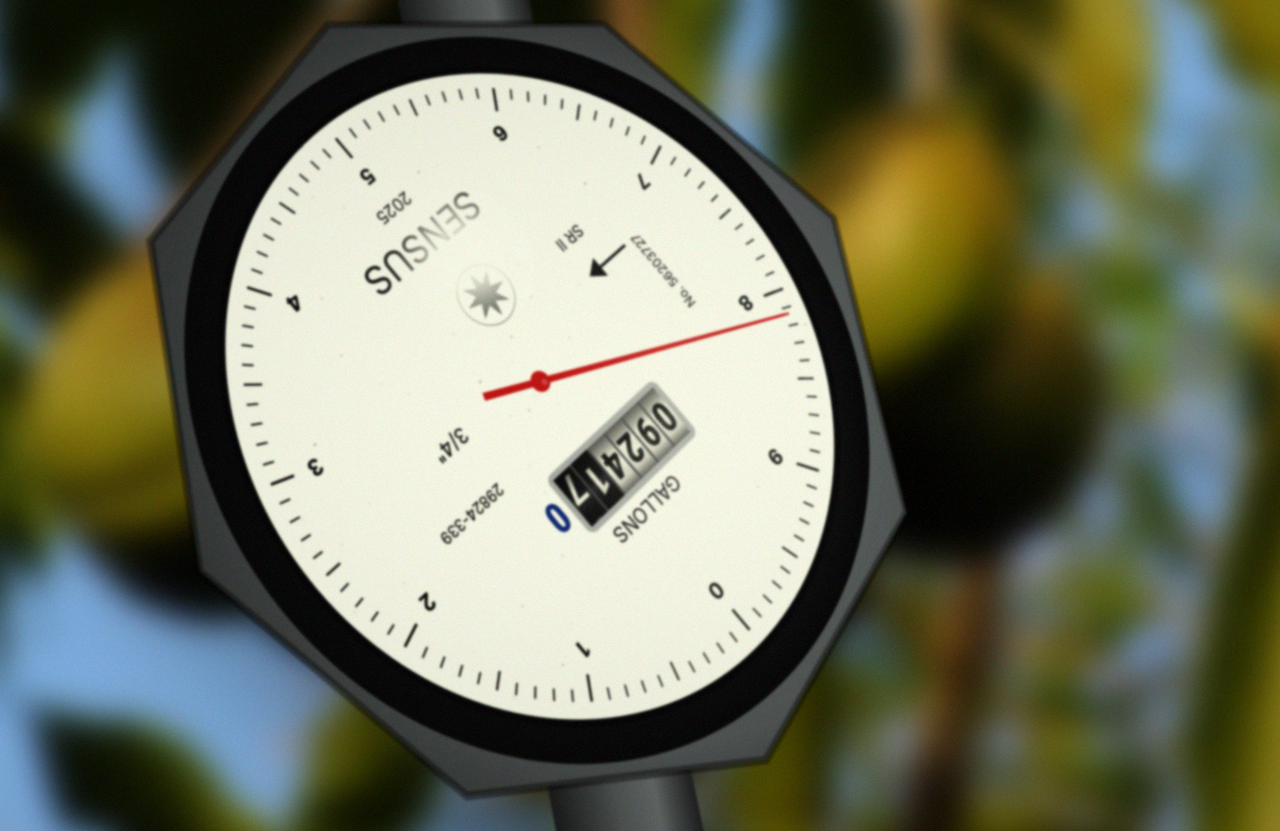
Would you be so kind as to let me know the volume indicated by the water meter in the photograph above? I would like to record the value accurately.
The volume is 924168.1 gal
